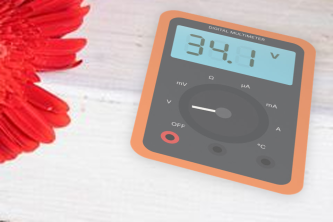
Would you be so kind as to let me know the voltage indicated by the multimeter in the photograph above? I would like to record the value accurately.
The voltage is 34.1 V
